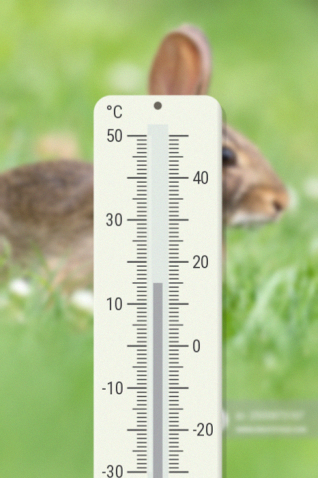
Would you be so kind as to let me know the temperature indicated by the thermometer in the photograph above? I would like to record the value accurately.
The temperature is 15 °C
